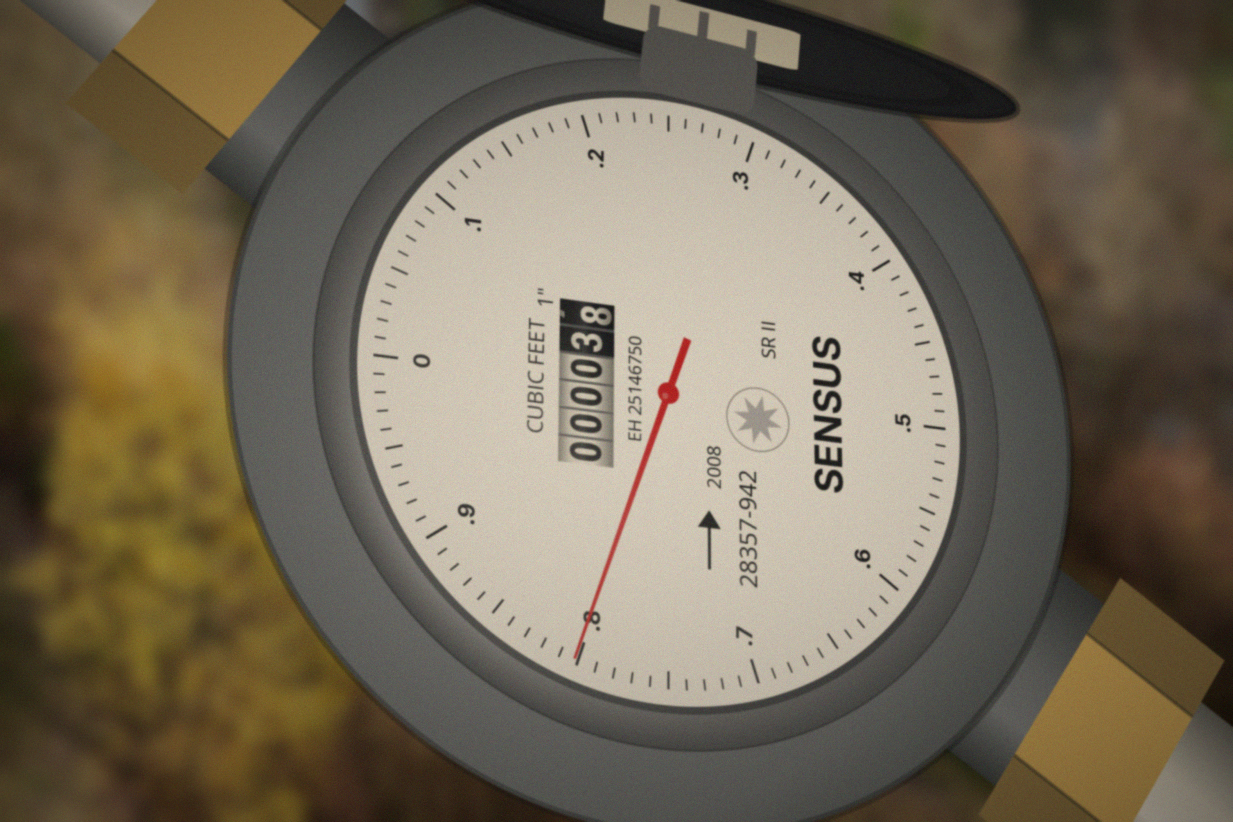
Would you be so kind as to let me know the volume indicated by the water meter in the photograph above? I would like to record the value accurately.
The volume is 37.80 ft³
